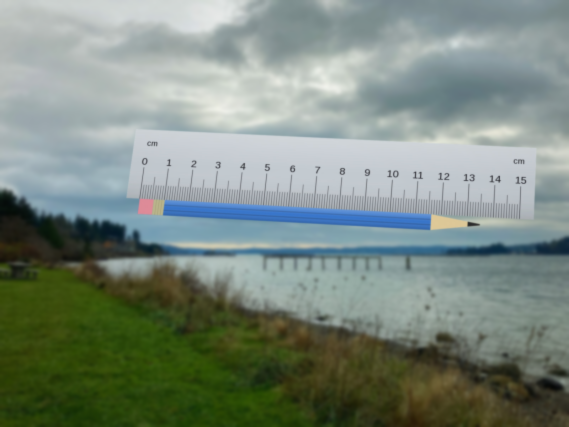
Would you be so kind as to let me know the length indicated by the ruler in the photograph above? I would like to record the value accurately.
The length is 13.5 cm
